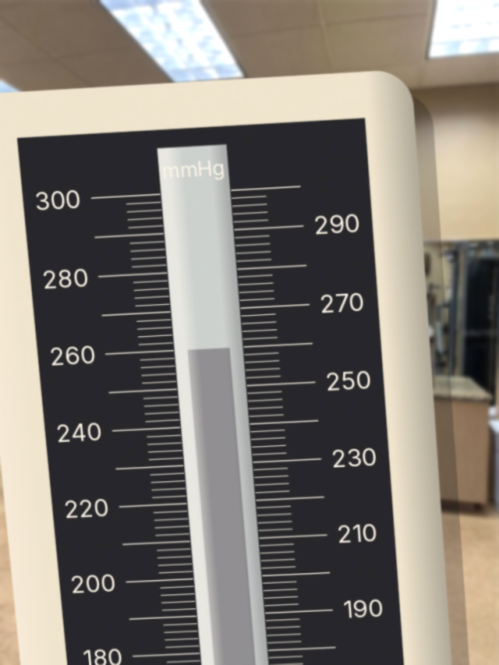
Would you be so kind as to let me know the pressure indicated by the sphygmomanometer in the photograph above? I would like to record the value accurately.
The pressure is 260 mmHg
